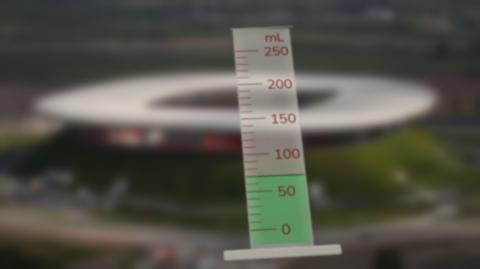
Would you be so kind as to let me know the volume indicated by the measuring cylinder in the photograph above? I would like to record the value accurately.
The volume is 70 mL
